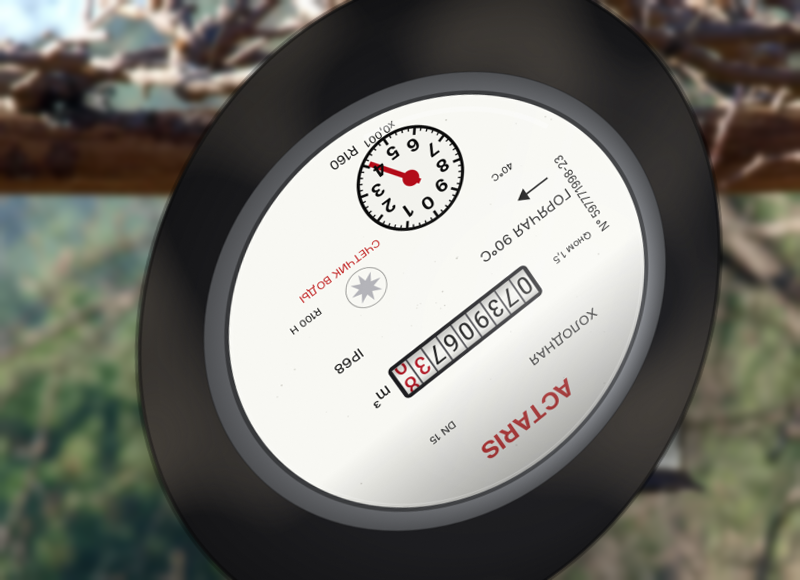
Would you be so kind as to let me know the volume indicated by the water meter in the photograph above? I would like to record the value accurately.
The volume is 739067.384 m³
